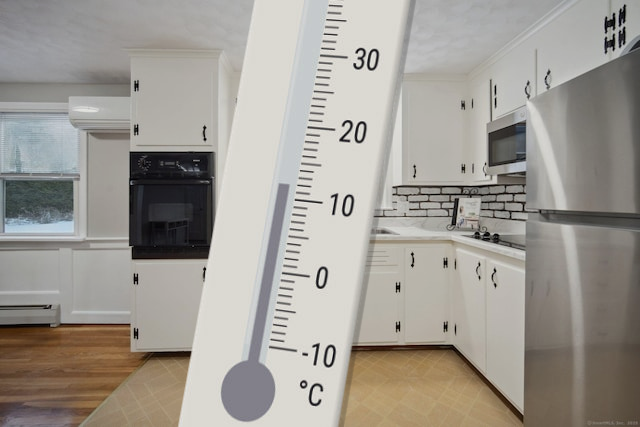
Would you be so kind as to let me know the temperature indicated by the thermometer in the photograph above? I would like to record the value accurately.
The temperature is 12 °C
